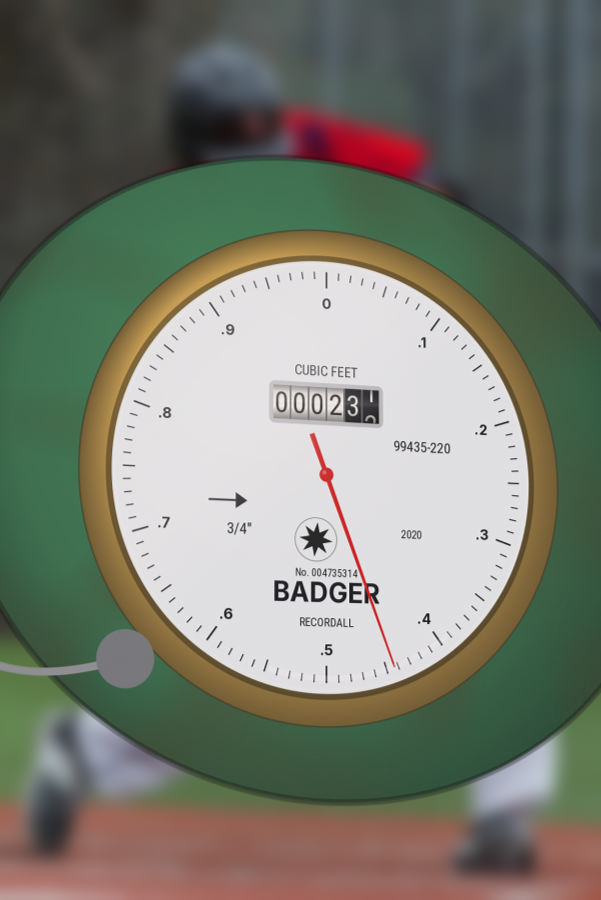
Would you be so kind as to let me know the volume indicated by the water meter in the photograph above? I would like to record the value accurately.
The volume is 231.44 ft³
